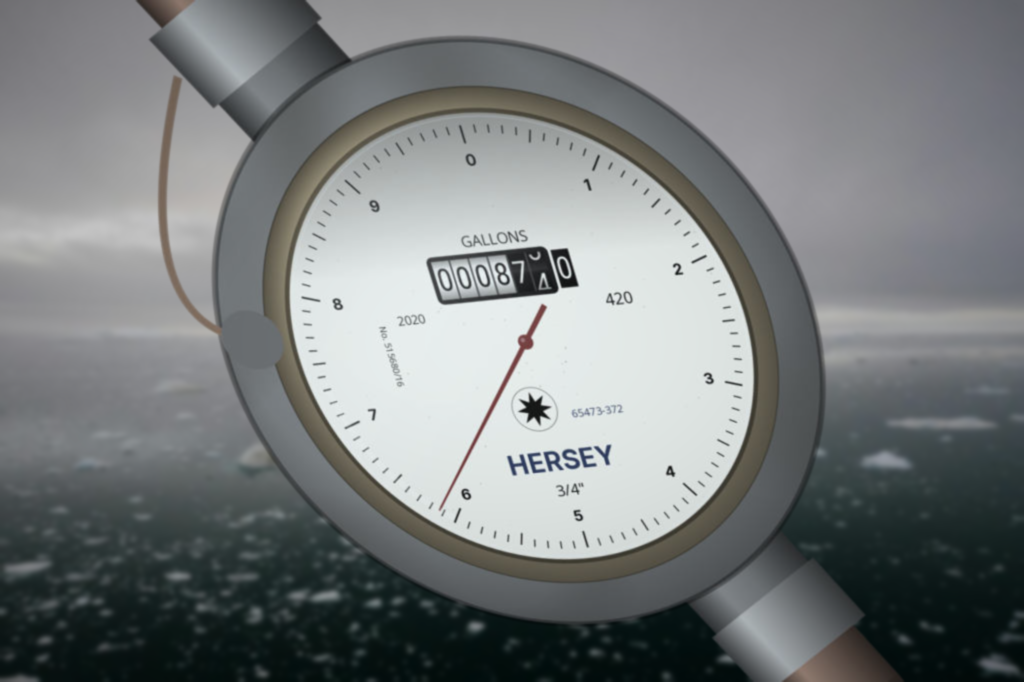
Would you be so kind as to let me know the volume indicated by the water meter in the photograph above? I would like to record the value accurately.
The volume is 8736.1 gal
